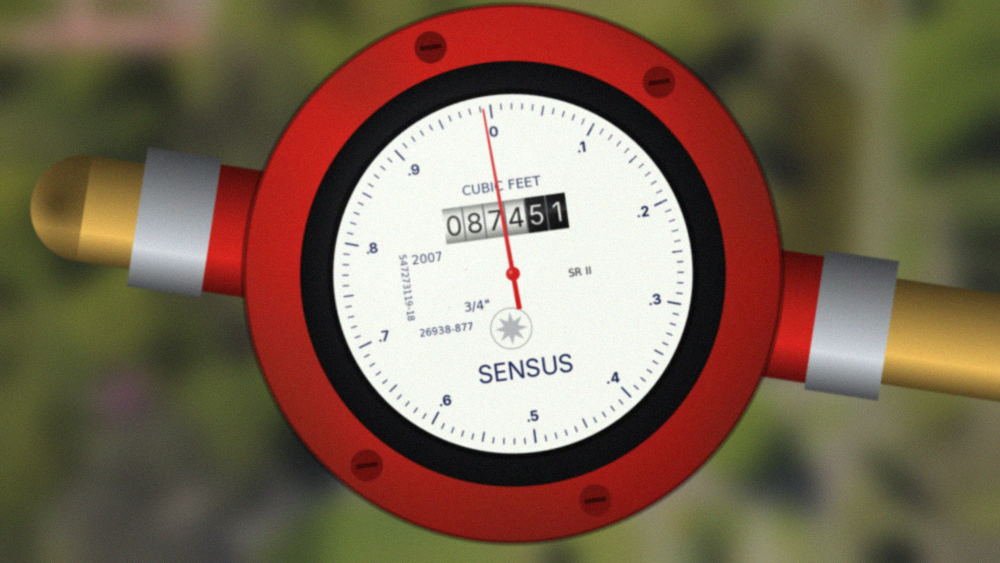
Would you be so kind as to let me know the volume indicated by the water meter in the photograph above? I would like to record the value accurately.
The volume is 87450.99 ft³
